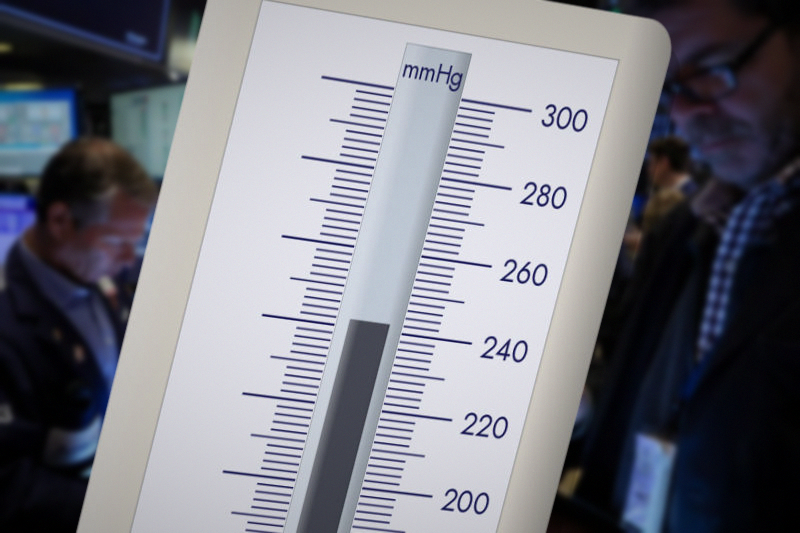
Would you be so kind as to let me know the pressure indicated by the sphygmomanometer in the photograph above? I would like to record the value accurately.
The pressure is 242 mmHg
